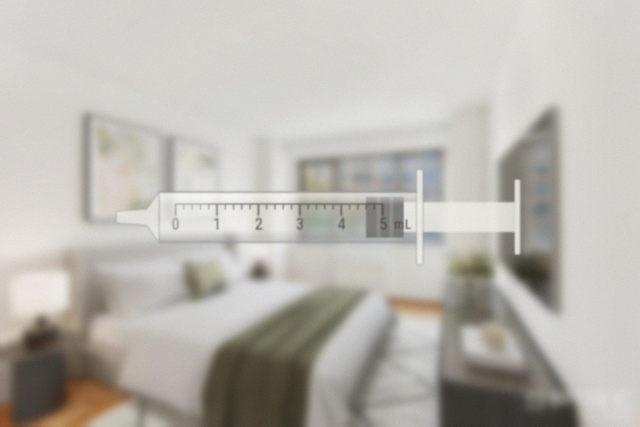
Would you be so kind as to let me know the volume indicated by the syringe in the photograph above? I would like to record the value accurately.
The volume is 4.6 mL
